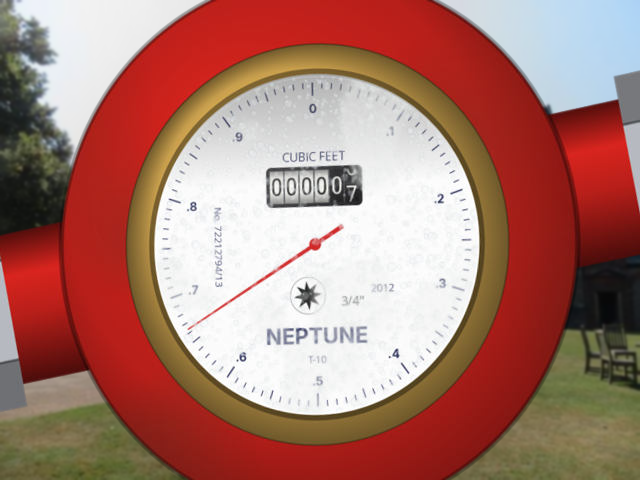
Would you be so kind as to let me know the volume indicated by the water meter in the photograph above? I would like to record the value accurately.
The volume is 6.66 ft³
